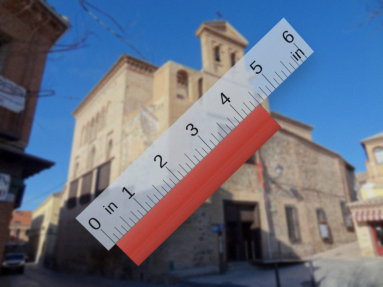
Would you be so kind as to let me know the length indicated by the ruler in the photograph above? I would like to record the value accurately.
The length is 4.5 in
